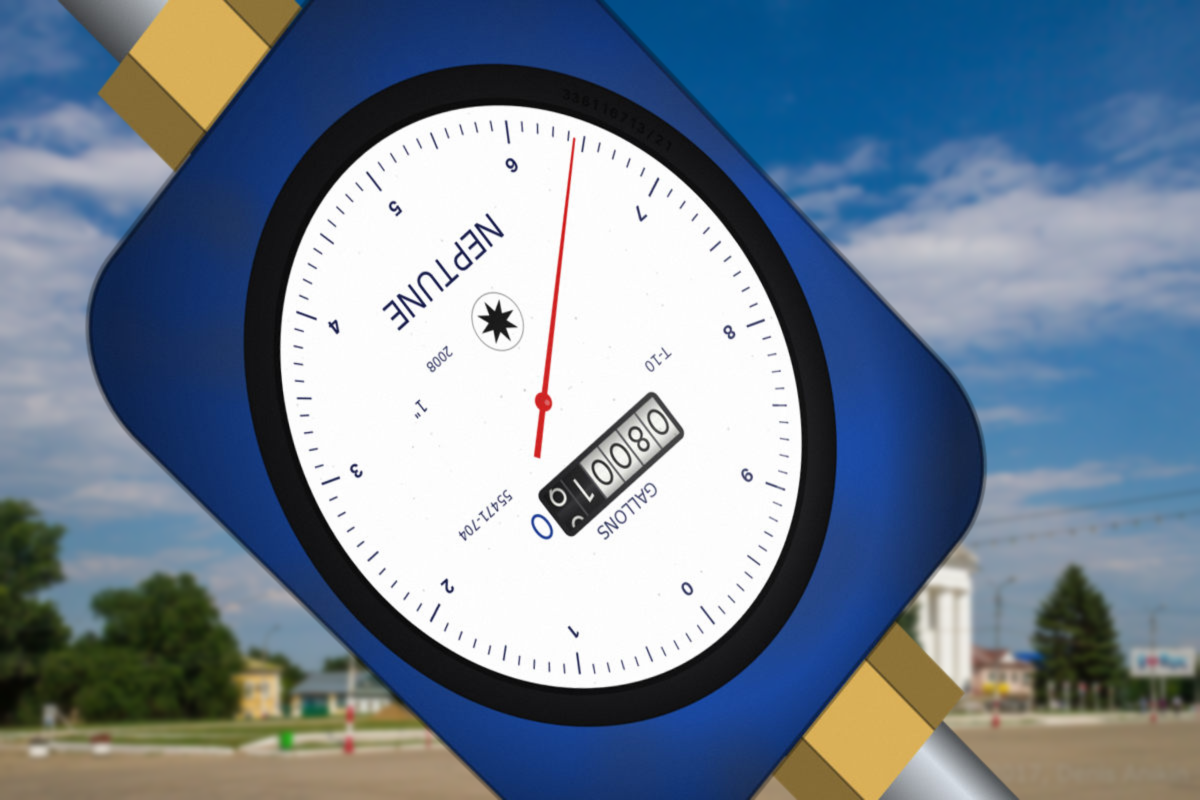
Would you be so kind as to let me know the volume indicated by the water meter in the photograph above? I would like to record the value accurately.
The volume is 800186.4 gal
